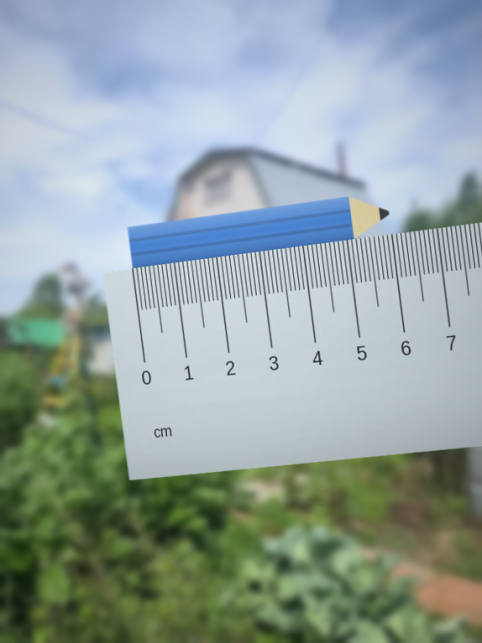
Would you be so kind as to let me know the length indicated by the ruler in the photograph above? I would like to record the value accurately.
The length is 6 cm
